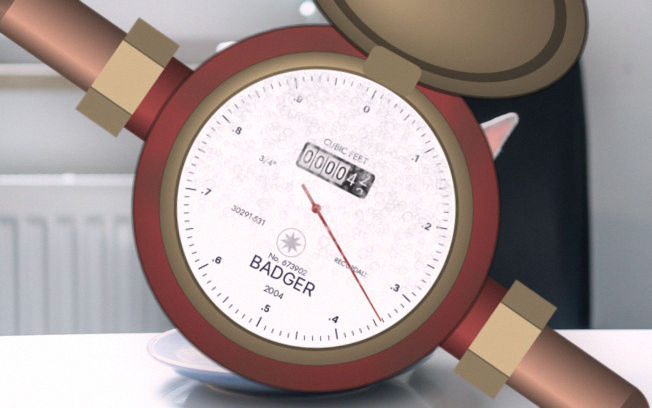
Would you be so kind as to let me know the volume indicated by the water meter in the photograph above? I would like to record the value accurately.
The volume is 42.34 ft³
